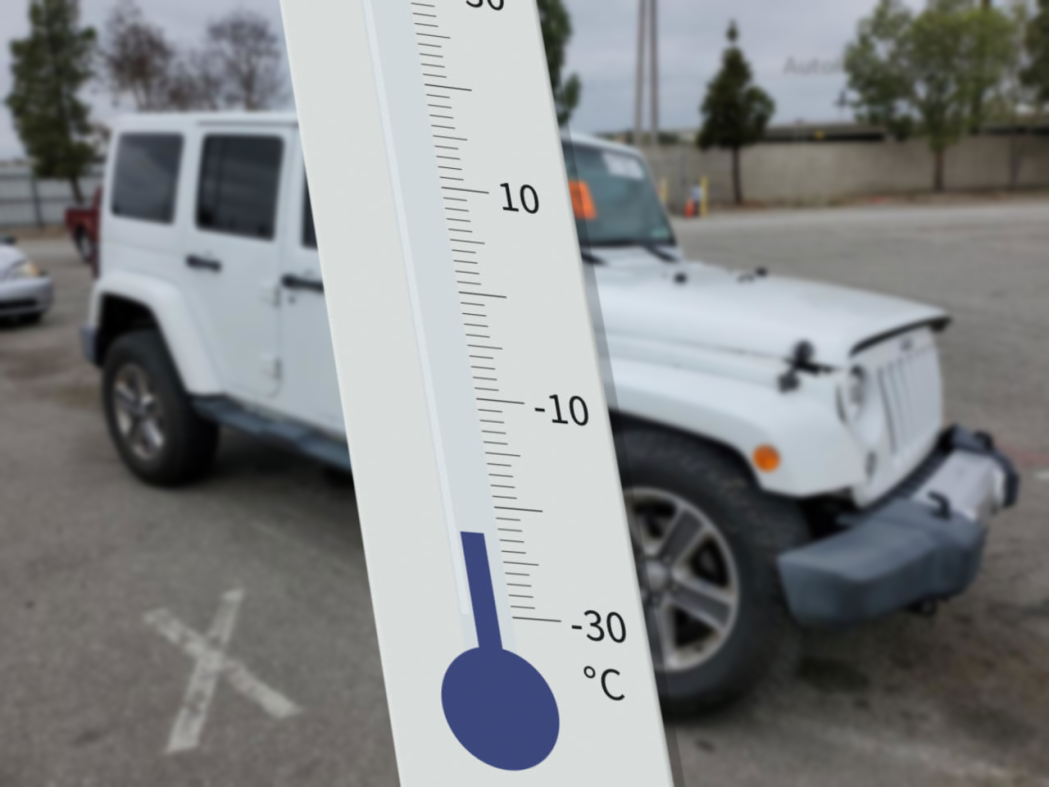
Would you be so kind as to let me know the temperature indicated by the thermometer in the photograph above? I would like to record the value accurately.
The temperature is -22.5 °C
